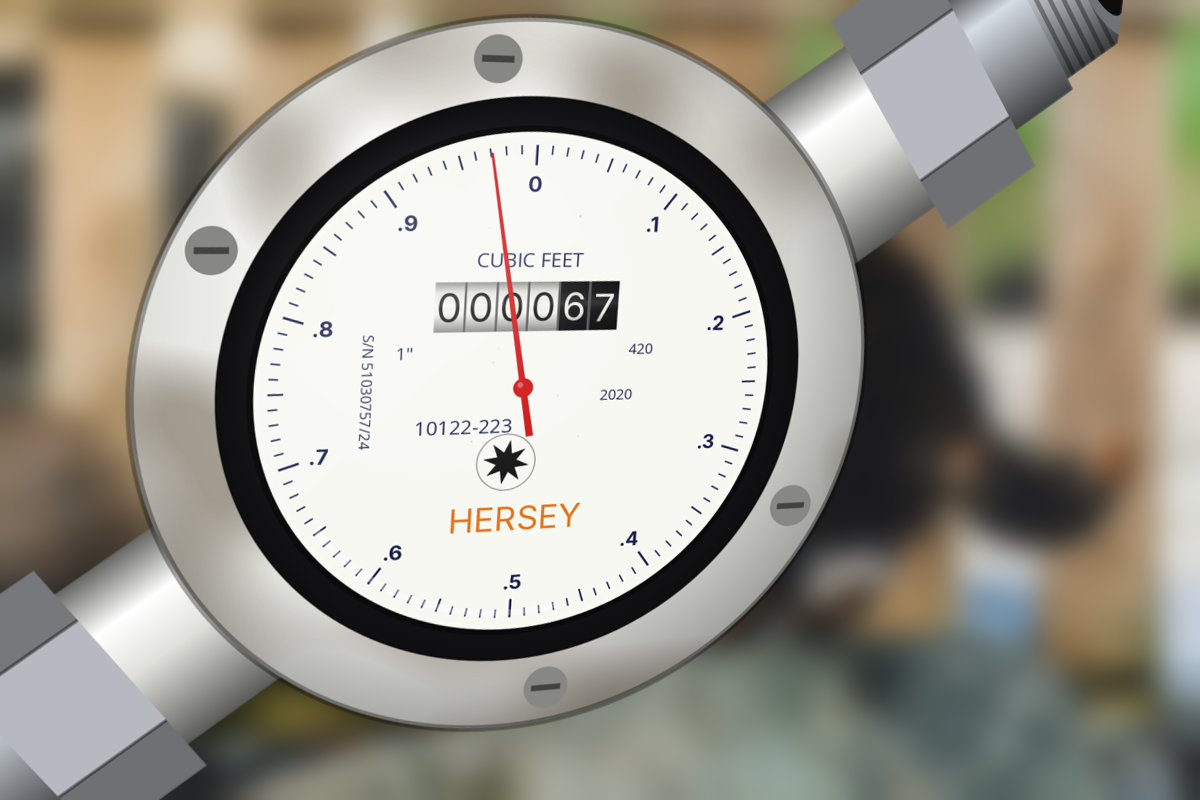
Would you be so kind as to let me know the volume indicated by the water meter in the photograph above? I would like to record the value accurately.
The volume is 66.97 ft³
